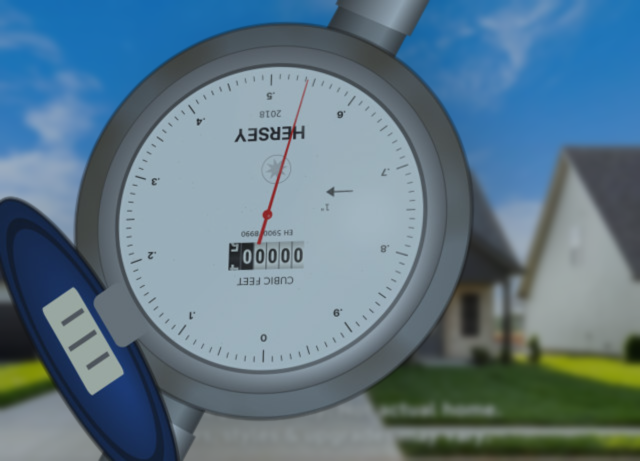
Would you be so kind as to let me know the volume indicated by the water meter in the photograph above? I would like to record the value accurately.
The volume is 4.54 ft³
